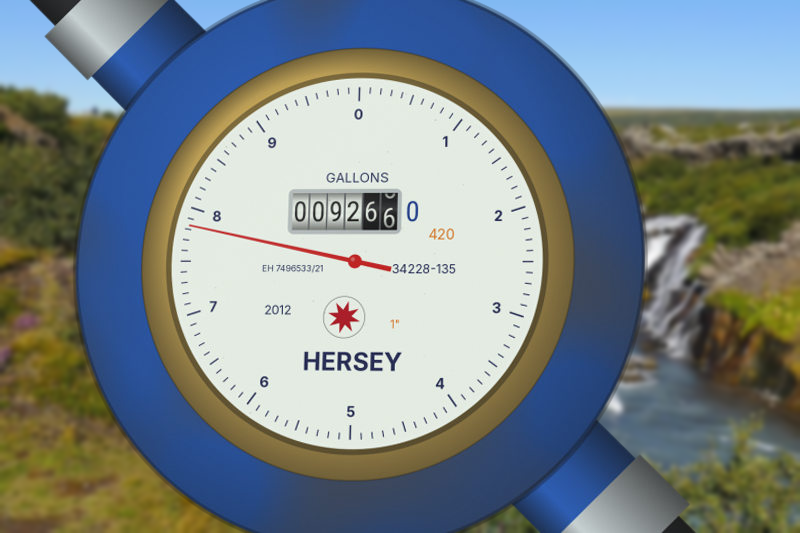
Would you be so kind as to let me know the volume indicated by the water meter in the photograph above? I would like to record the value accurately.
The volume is 92657.8 gal
